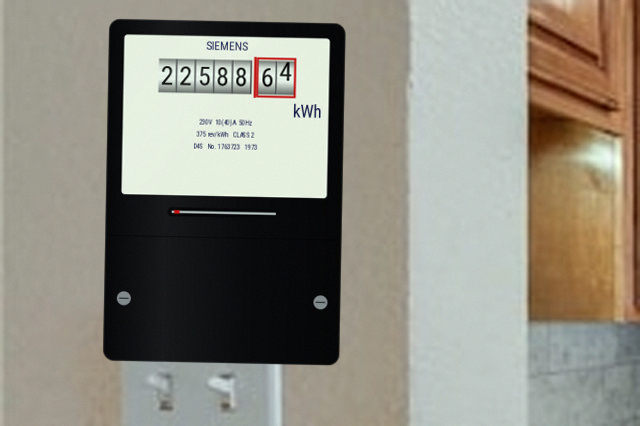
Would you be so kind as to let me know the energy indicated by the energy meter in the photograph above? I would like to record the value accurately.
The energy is 22588.64 kWh
